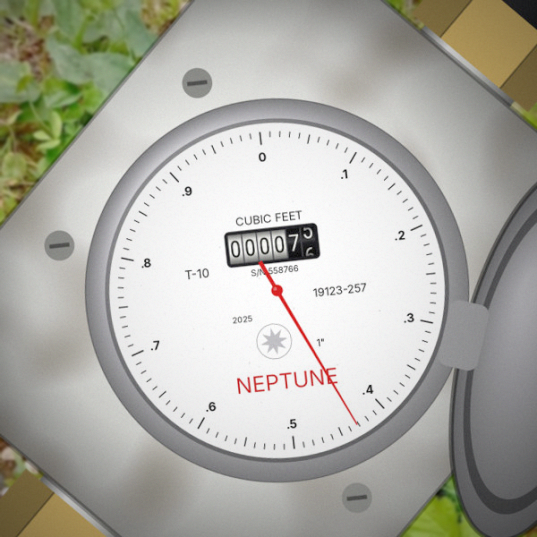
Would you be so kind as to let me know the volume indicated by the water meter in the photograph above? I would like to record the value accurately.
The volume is 75.43 ft³
